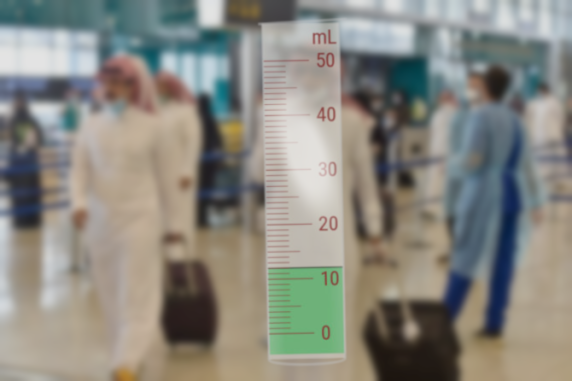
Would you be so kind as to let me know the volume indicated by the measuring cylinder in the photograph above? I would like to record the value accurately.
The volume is 12 mL
